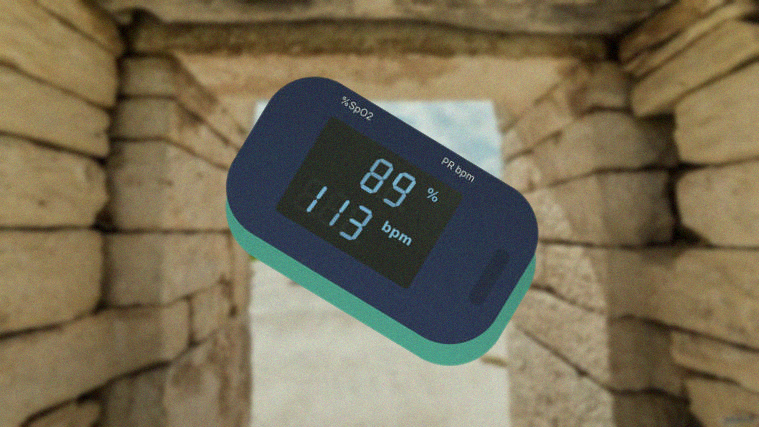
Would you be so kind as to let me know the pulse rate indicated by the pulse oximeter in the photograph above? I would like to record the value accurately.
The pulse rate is 113 bpm
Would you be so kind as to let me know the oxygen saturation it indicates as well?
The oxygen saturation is 89 %
